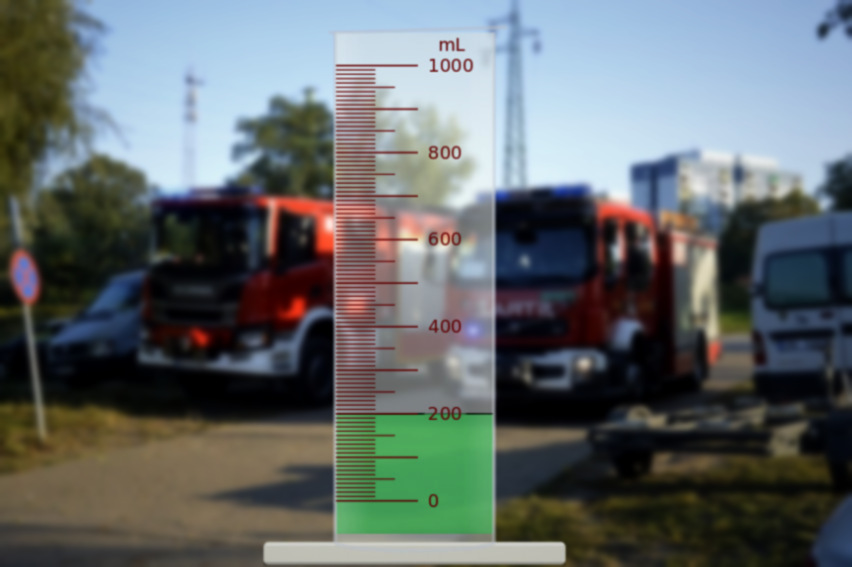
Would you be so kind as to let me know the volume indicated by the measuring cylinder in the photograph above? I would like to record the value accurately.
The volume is 200 mL
